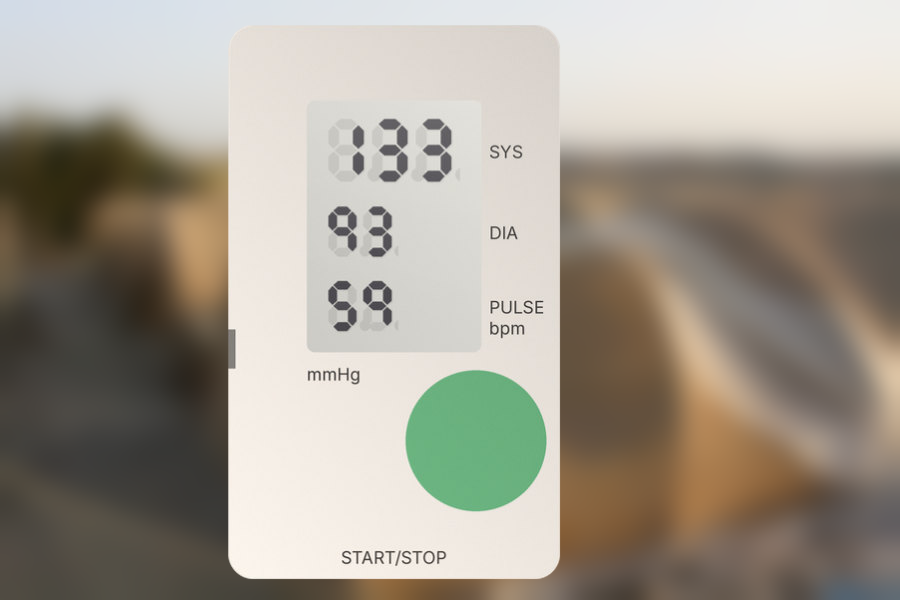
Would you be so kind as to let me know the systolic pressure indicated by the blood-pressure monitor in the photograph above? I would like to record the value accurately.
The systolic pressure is 133 mmHg
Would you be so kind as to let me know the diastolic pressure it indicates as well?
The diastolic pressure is 93 mmHg
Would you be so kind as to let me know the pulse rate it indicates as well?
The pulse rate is 59 bpm
